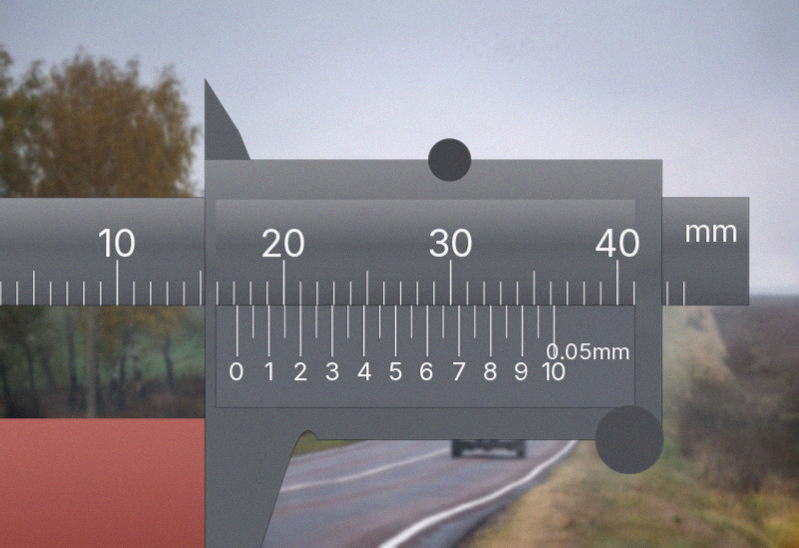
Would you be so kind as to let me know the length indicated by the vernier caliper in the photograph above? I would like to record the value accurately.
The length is 17.2 mm
